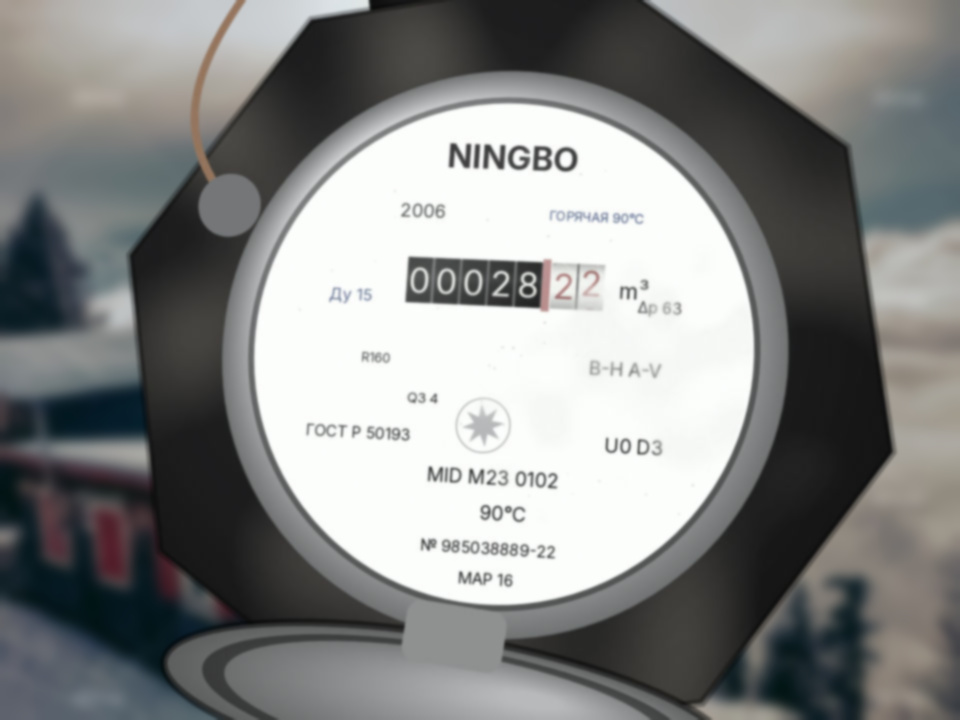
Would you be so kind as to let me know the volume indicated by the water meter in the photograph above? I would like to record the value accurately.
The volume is 28.22 m³
